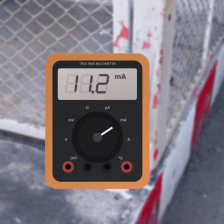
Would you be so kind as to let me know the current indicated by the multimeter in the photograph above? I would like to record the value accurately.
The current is 11.2 mA
